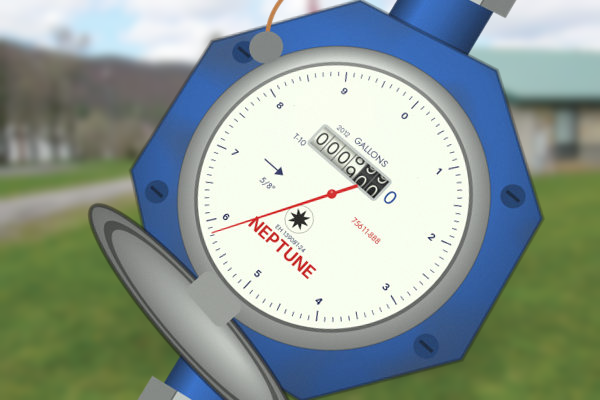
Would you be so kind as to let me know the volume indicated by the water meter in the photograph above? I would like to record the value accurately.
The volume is 8995.8 gal
